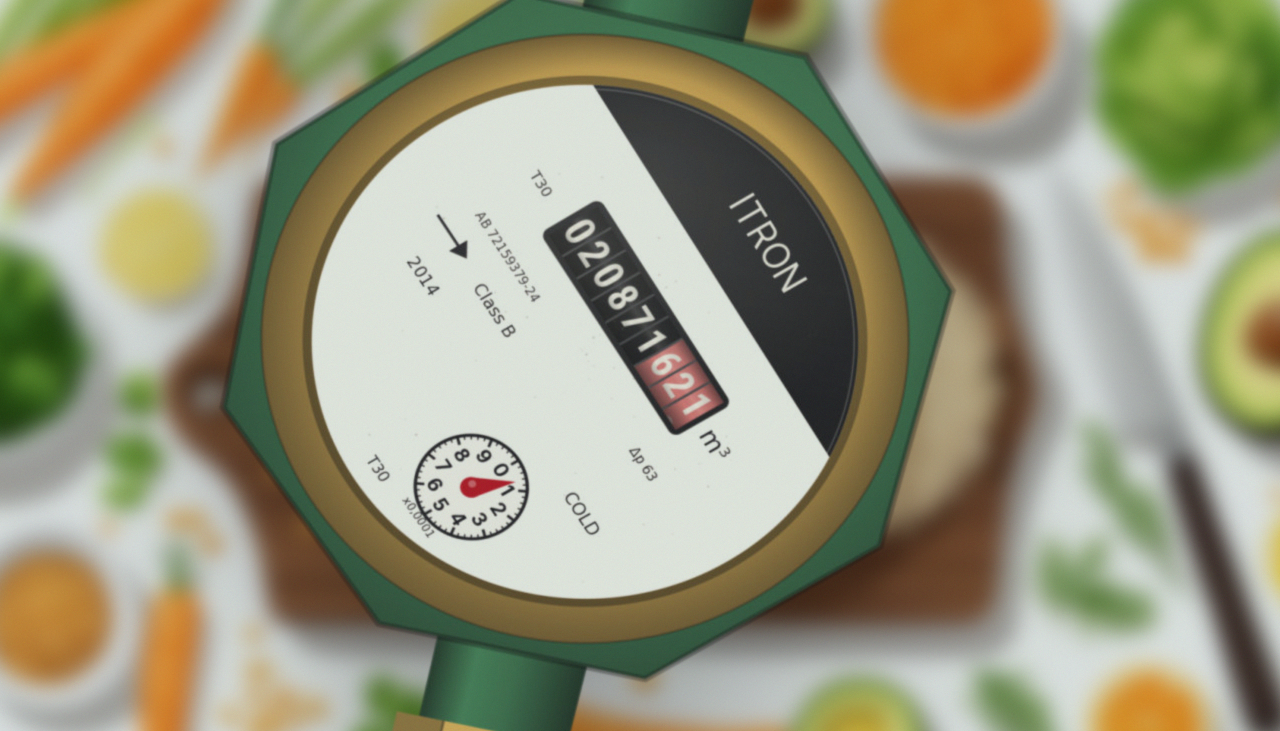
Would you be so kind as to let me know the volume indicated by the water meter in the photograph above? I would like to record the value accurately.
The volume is 20871.6210 m³
